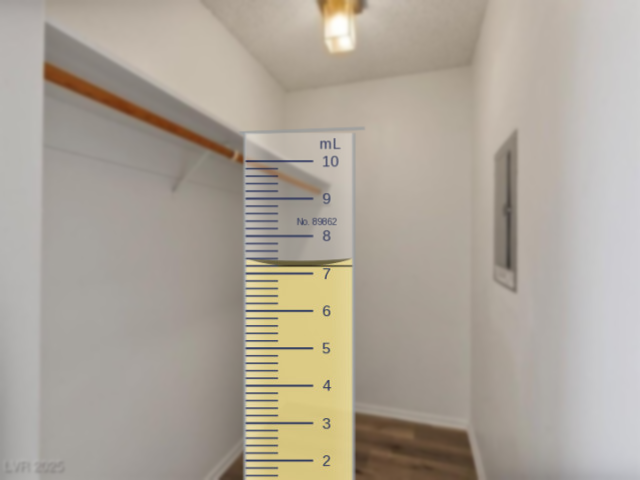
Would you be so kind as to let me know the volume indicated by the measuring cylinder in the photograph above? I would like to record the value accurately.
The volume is 7.2 mL
